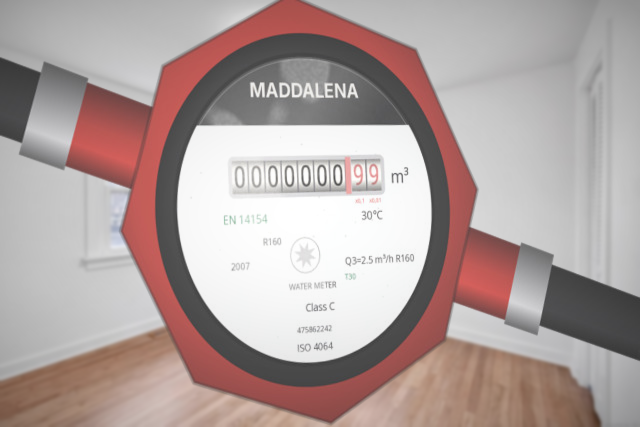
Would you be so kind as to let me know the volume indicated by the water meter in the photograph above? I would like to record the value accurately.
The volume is 0.99 m³
